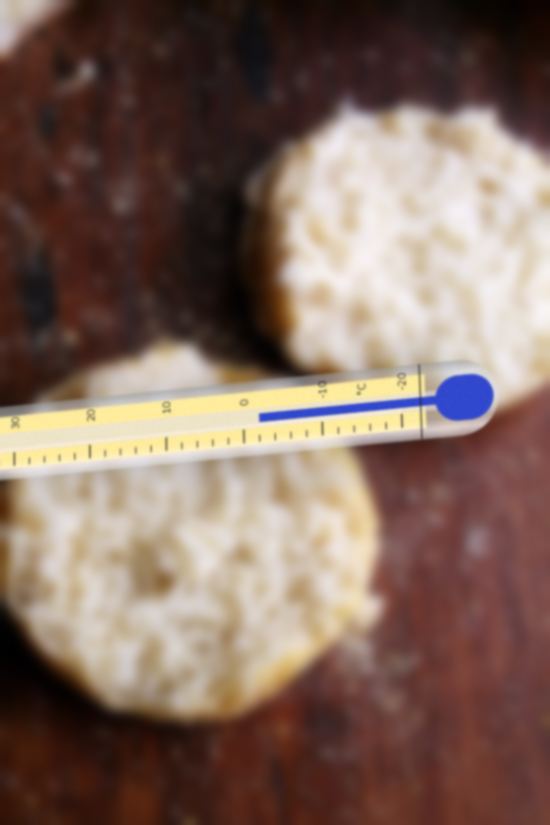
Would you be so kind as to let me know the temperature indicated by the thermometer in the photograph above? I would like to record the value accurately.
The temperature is -2 °C
